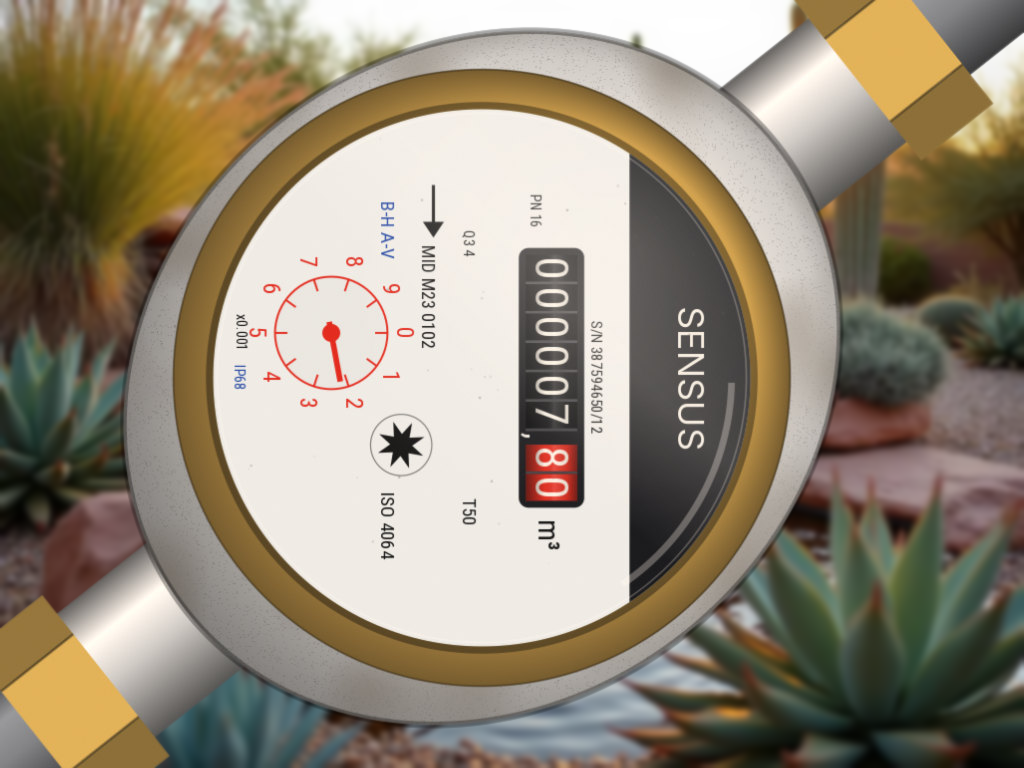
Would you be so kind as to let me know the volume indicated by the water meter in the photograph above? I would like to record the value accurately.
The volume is 7.802 m³
